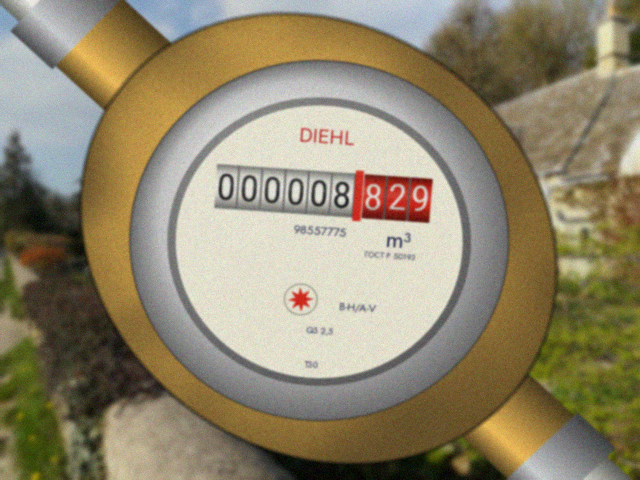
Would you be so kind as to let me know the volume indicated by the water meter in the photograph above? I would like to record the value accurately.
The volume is 8.829 m³
